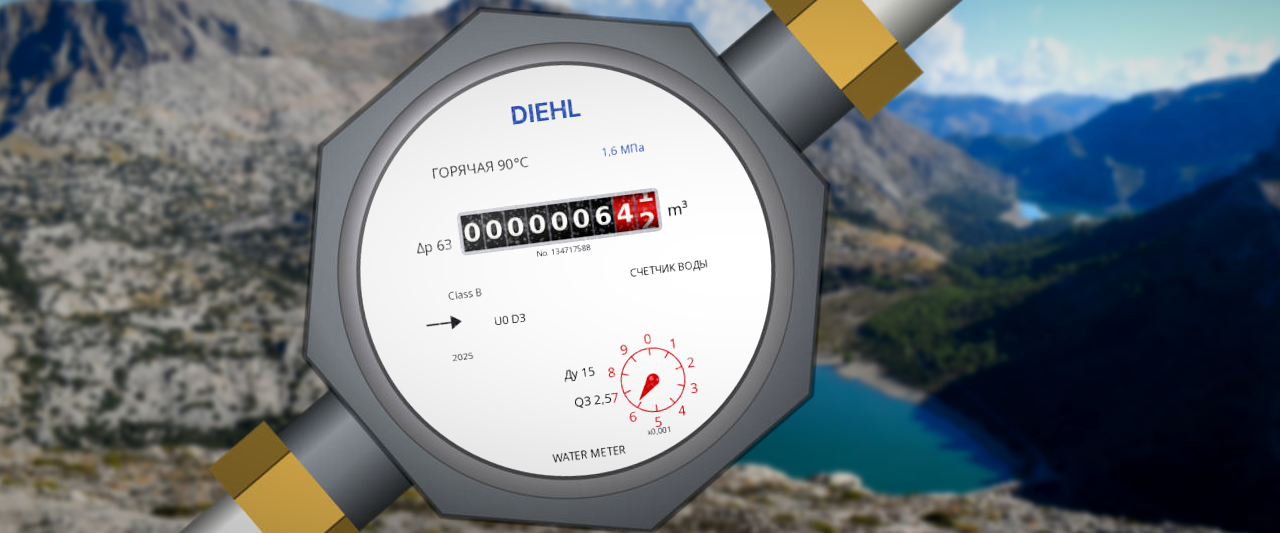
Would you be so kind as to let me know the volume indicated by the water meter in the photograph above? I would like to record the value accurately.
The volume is 6.416 m³
